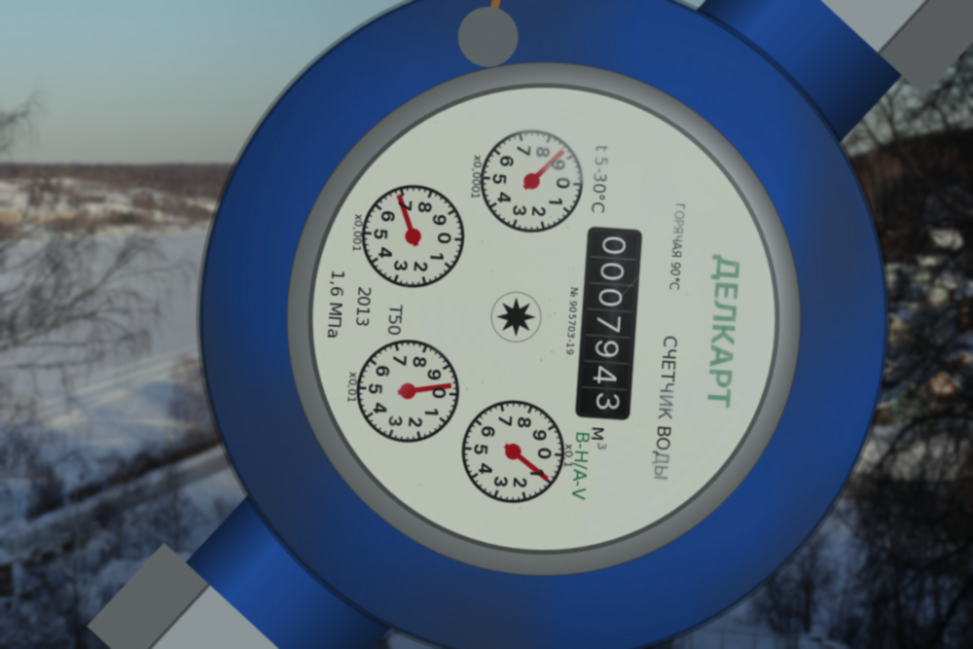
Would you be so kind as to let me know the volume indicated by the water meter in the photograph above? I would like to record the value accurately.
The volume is 7943.0968 m³
